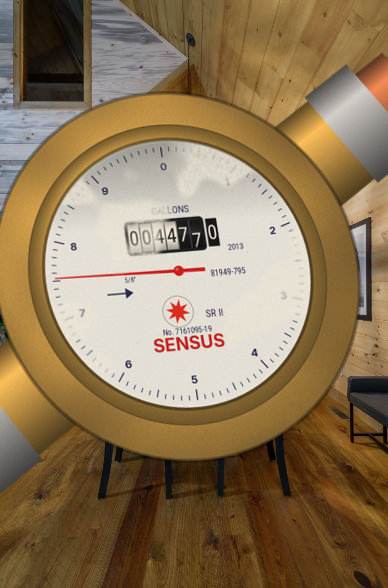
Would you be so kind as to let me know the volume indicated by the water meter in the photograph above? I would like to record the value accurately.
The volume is 44767.5 gal
